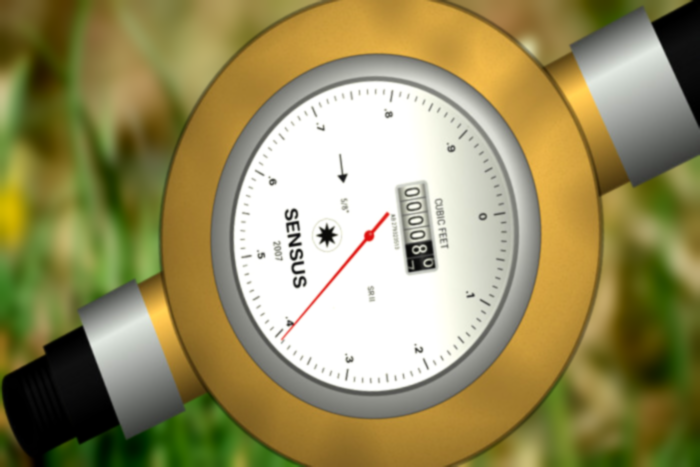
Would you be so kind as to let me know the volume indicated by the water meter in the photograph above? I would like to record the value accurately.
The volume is 86.39 ft³
